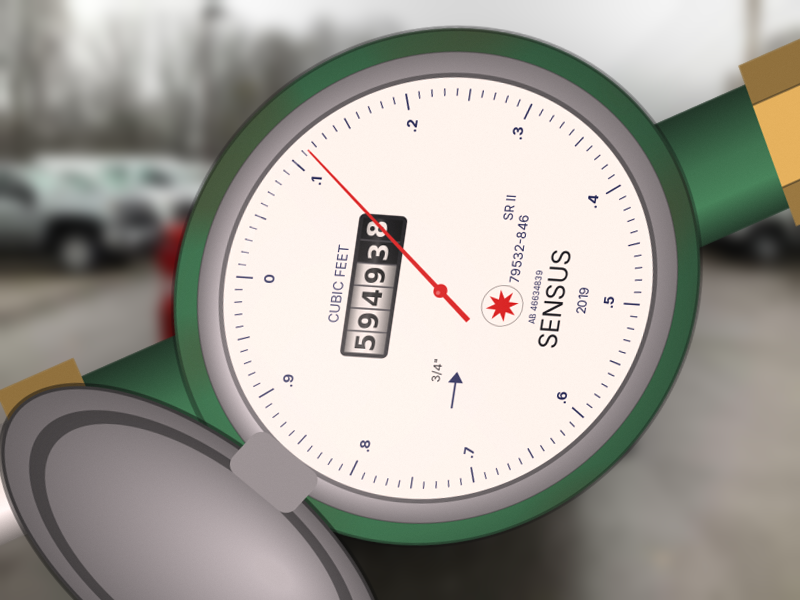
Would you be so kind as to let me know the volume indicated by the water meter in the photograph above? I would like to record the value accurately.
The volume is 594938.11 ft³
